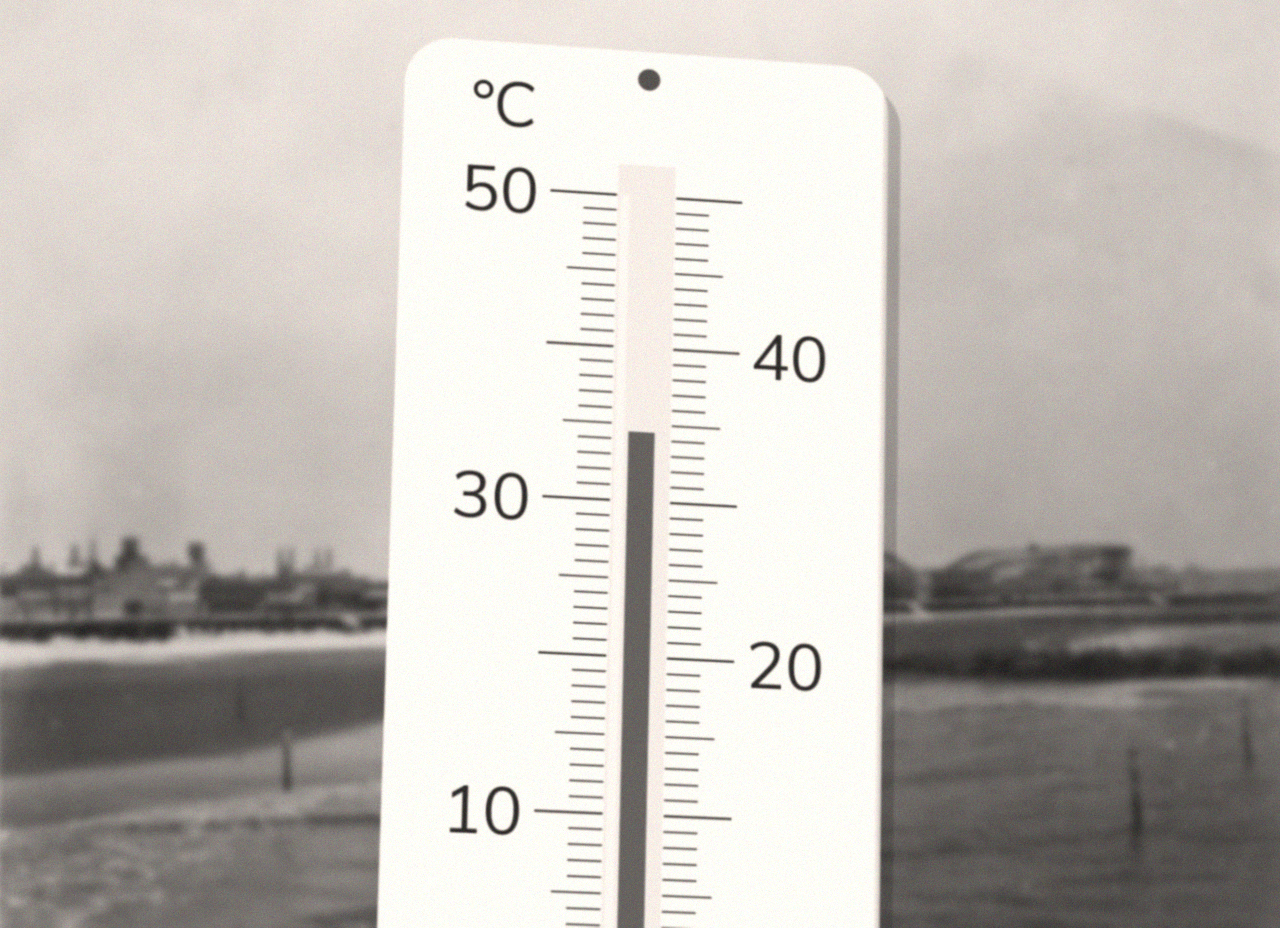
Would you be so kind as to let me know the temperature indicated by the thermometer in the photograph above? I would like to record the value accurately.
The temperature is 34.5 °C
